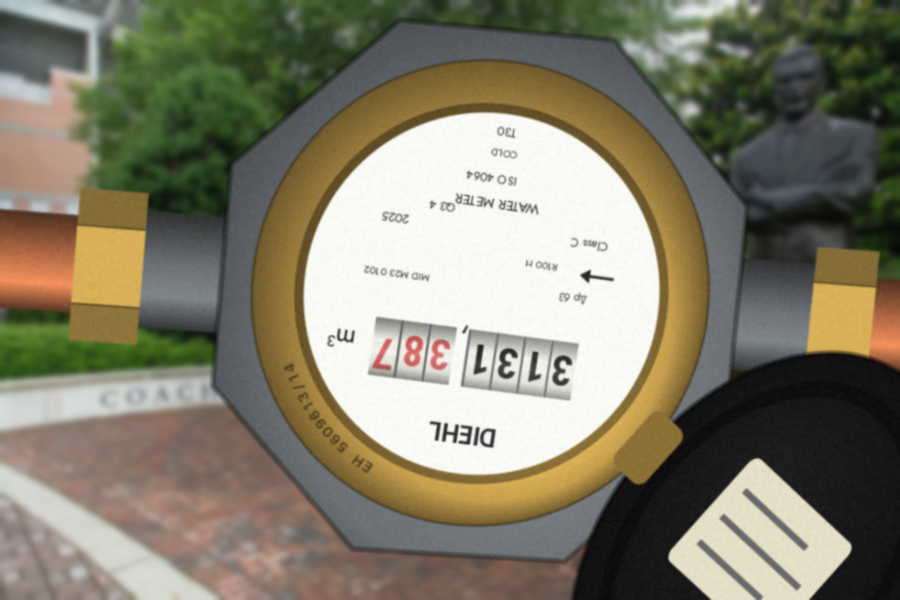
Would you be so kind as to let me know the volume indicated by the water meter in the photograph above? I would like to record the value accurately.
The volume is 3131.387 m³
